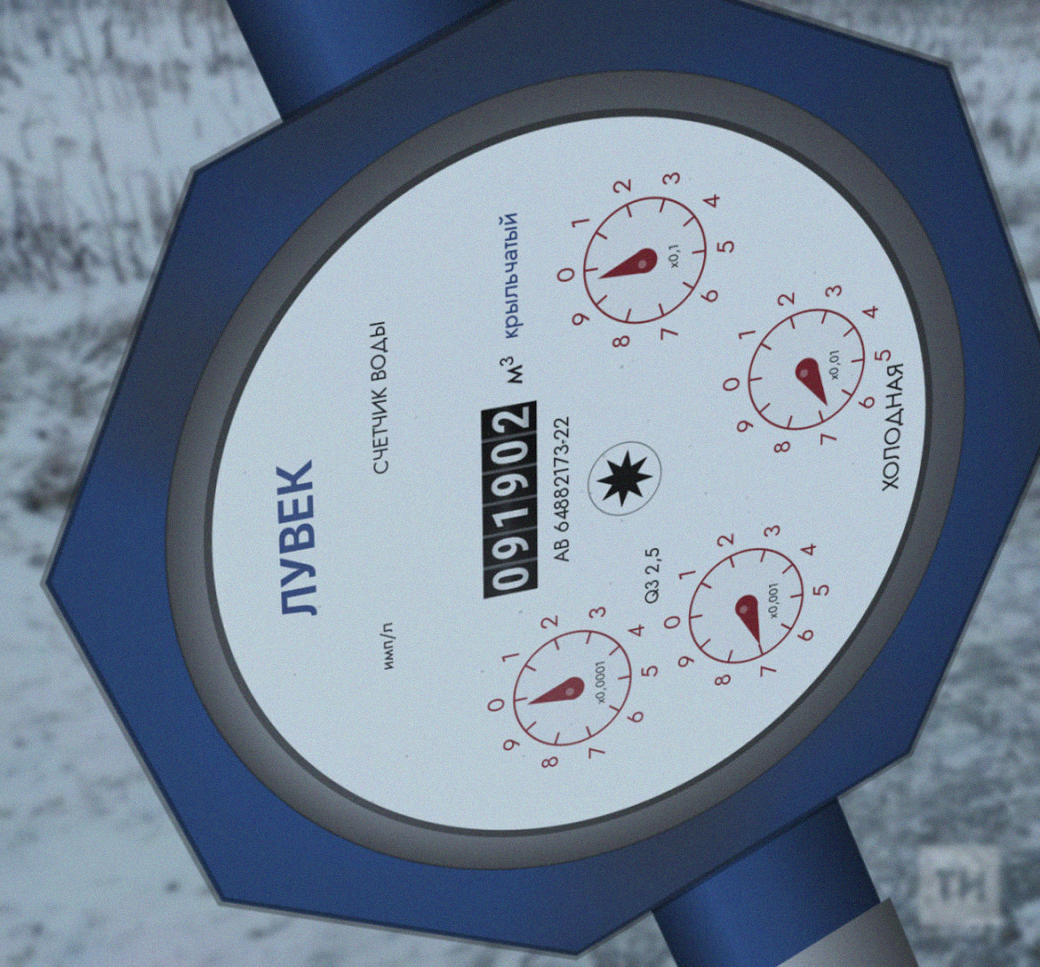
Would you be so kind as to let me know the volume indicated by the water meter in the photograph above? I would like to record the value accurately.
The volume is 91901.9669 m³
